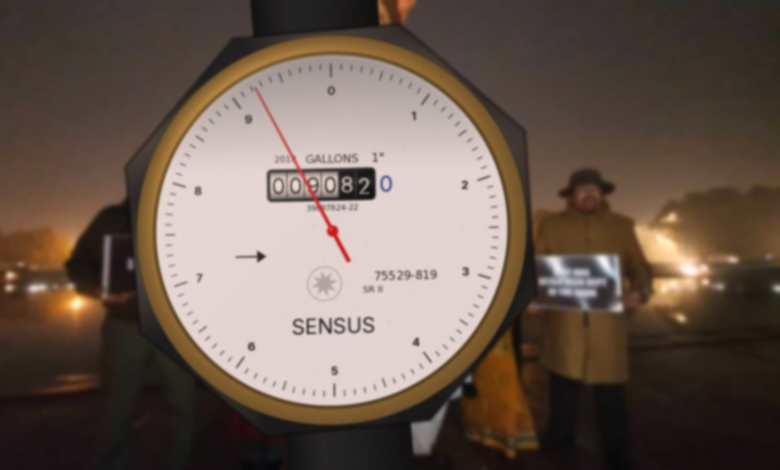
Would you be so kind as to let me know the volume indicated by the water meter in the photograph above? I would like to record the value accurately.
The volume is 90819.2 gal
